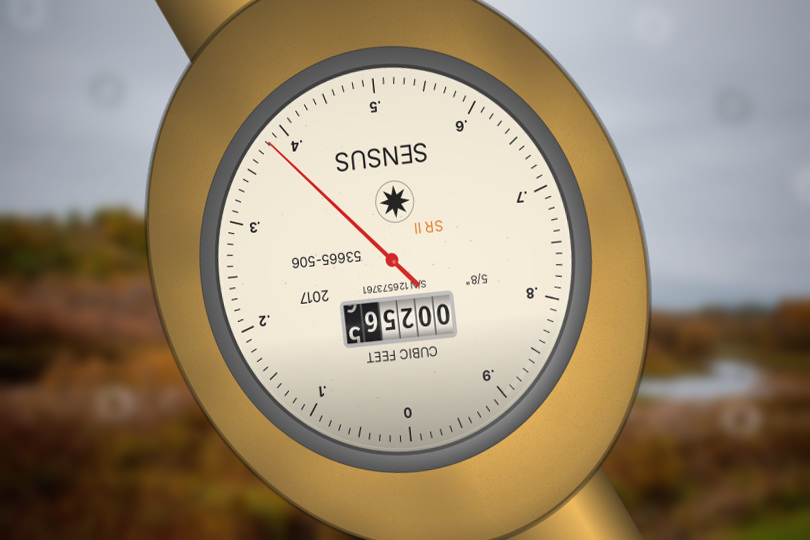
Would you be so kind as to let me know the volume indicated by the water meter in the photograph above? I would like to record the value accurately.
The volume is 2565.38 ft³
